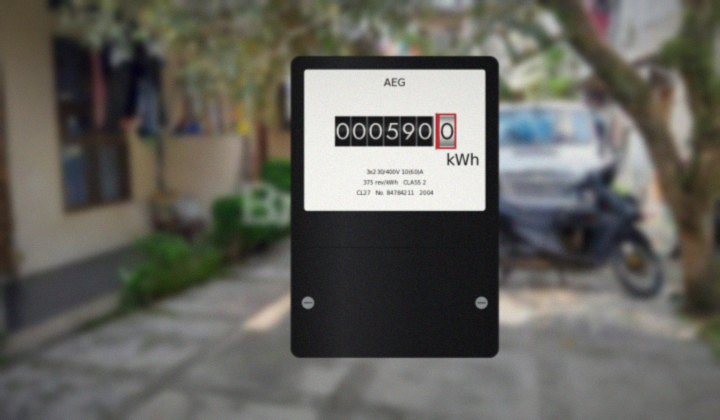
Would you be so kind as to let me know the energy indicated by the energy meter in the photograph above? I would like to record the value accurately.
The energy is 590.0 kWh
